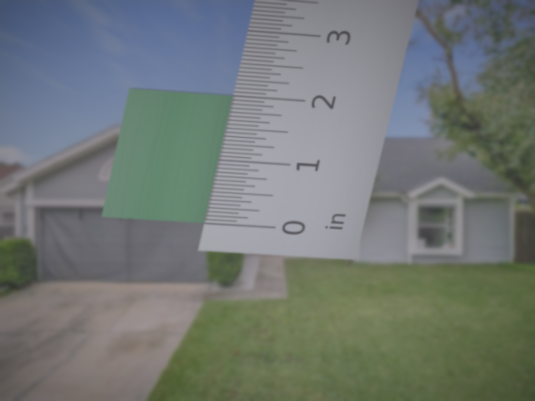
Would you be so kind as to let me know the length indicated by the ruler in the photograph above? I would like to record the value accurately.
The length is 2 in
